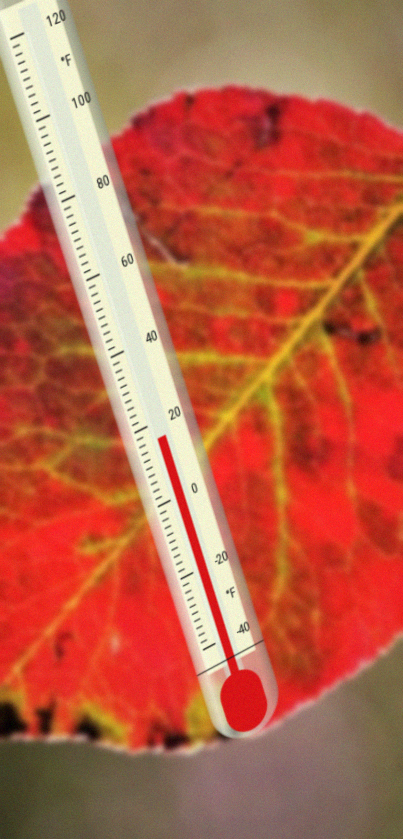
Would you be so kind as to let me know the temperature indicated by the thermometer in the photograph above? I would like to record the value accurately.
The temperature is 16 °F
